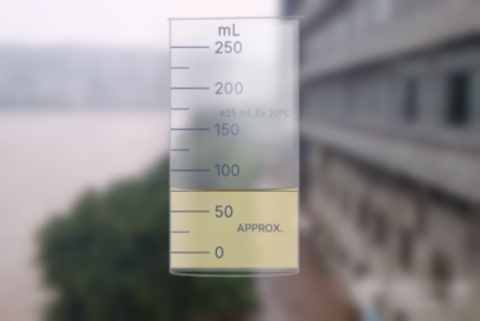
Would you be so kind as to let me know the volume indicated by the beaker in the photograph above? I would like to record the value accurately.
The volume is 75 mL
